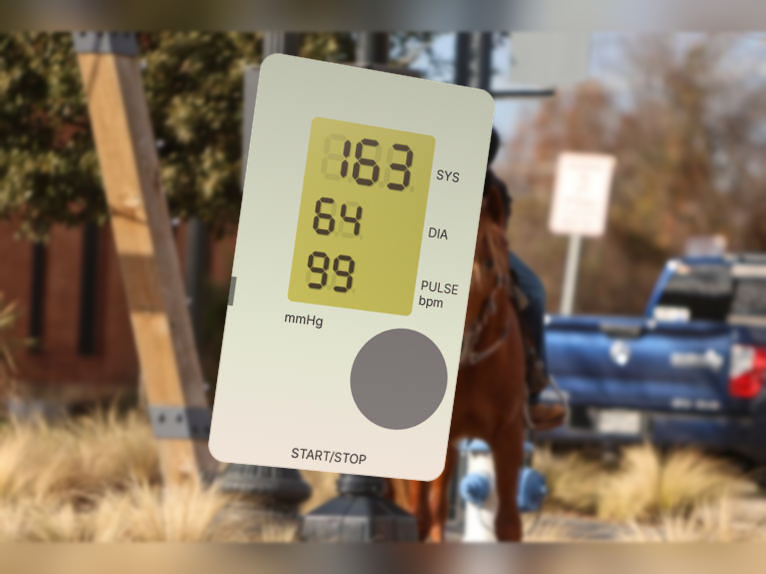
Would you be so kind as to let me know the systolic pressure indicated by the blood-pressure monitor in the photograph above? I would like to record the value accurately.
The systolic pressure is 163 mmHg
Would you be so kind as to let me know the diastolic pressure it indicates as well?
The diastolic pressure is 64 mmHg
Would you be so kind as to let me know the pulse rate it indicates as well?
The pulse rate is 99 bpm
